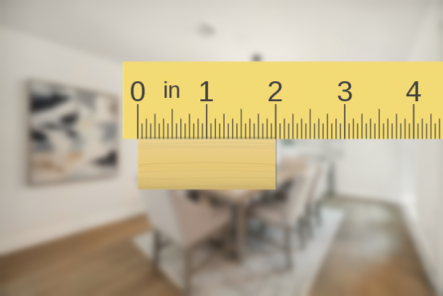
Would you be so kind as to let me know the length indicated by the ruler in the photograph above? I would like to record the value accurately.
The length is 2 in
